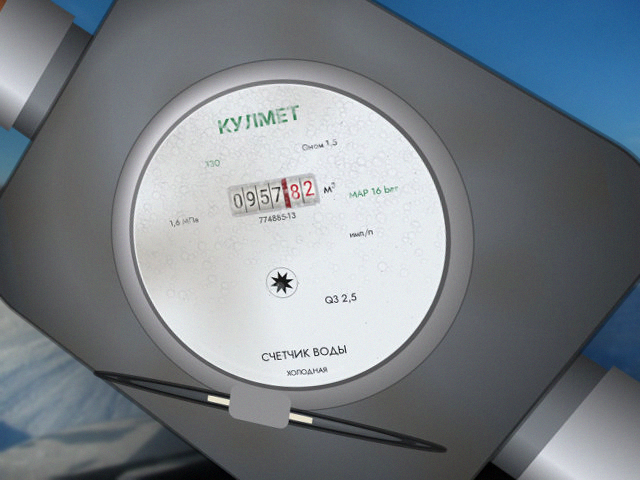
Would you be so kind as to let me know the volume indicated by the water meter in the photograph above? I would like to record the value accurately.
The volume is 957.82 m³
